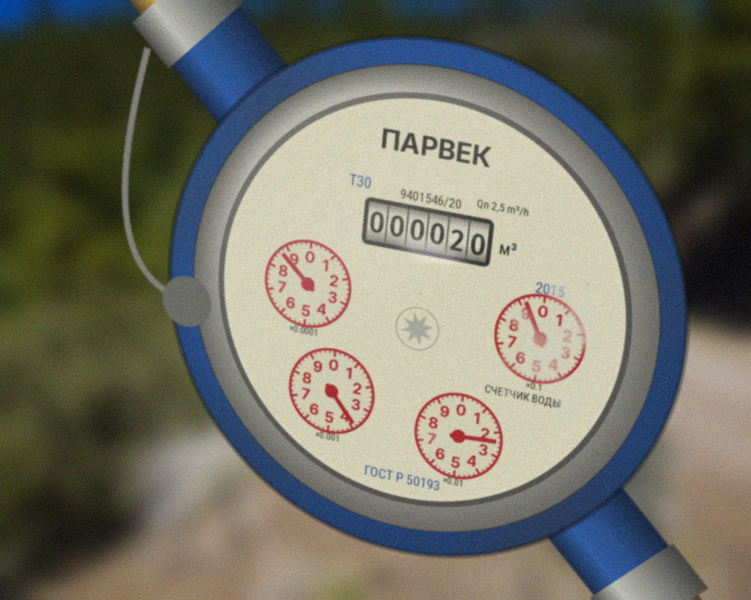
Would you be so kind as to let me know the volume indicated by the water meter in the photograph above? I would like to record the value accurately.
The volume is 19.9238 m³
